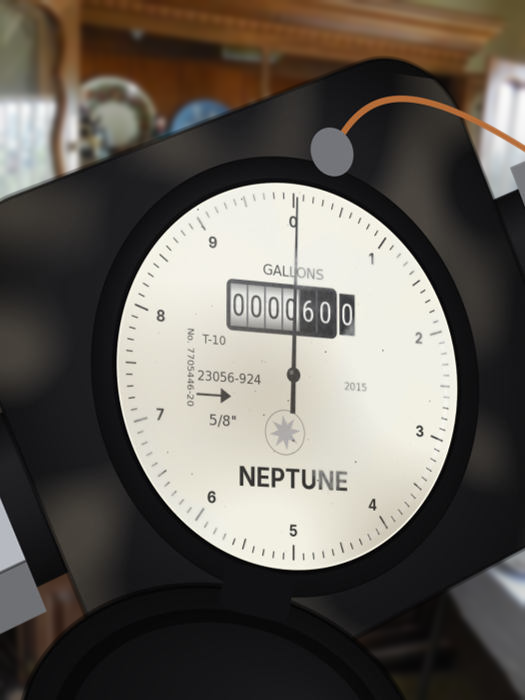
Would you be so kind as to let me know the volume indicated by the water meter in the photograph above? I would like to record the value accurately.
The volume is 600.0 gal
